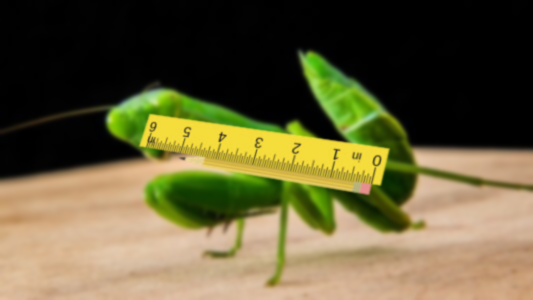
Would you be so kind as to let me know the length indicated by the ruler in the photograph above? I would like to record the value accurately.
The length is 5 in
